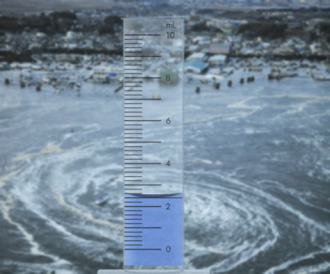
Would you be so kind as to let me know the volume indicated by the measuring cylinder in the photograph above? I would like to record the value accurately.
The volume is 2.4 mL
